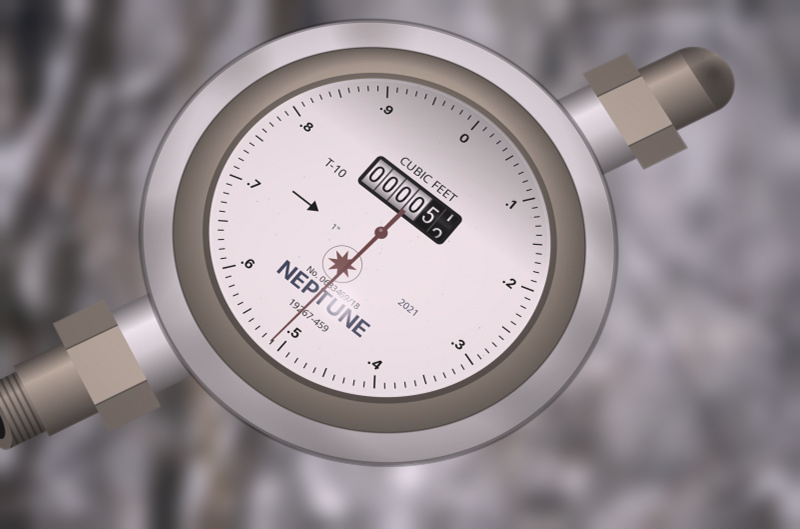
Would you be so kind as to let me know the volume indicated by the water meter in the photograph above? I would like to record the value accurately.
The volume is 51.51 ft³
